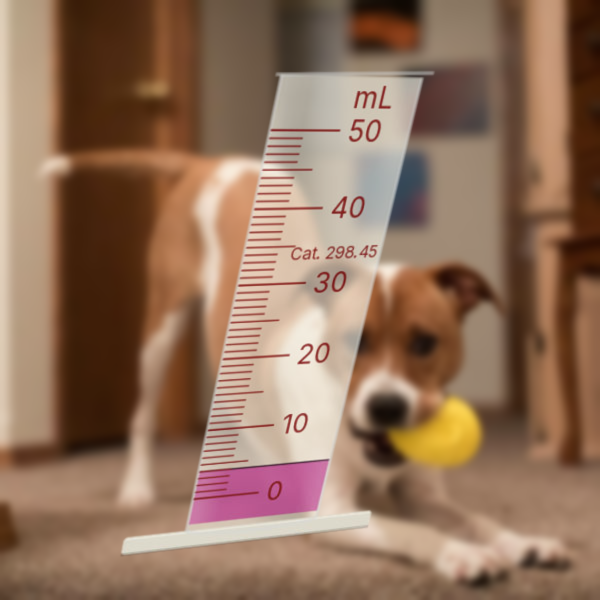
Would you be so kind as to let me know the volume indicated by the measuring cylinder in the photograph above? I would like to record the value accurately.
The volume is 4 mL
